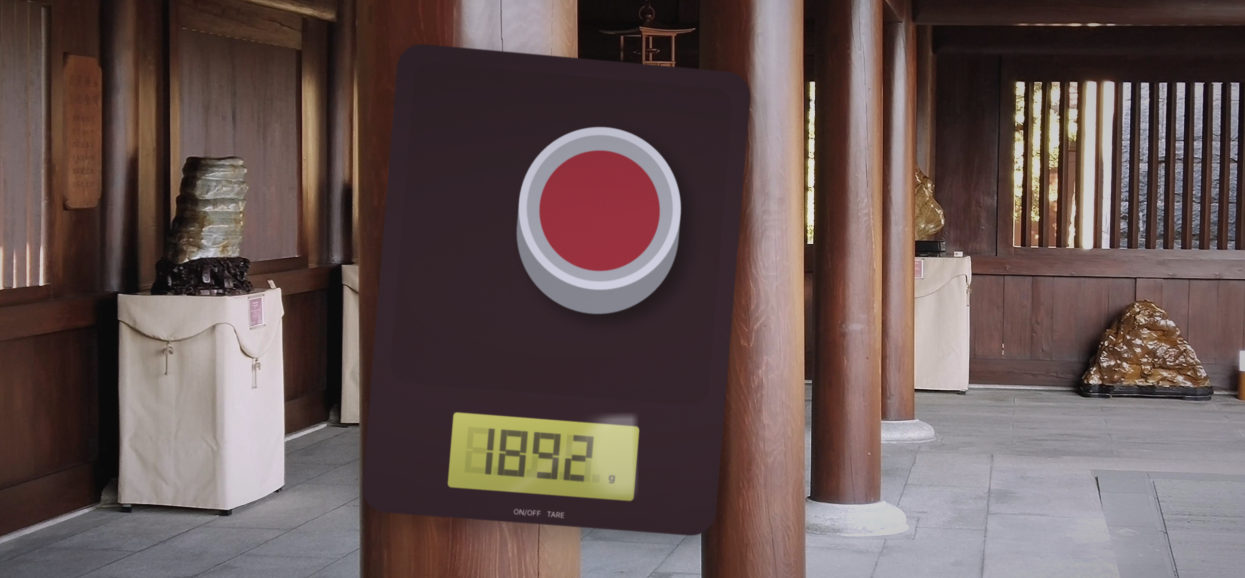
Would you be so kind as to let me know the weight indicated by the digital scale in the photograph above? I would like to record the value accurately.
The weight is 1892 g
